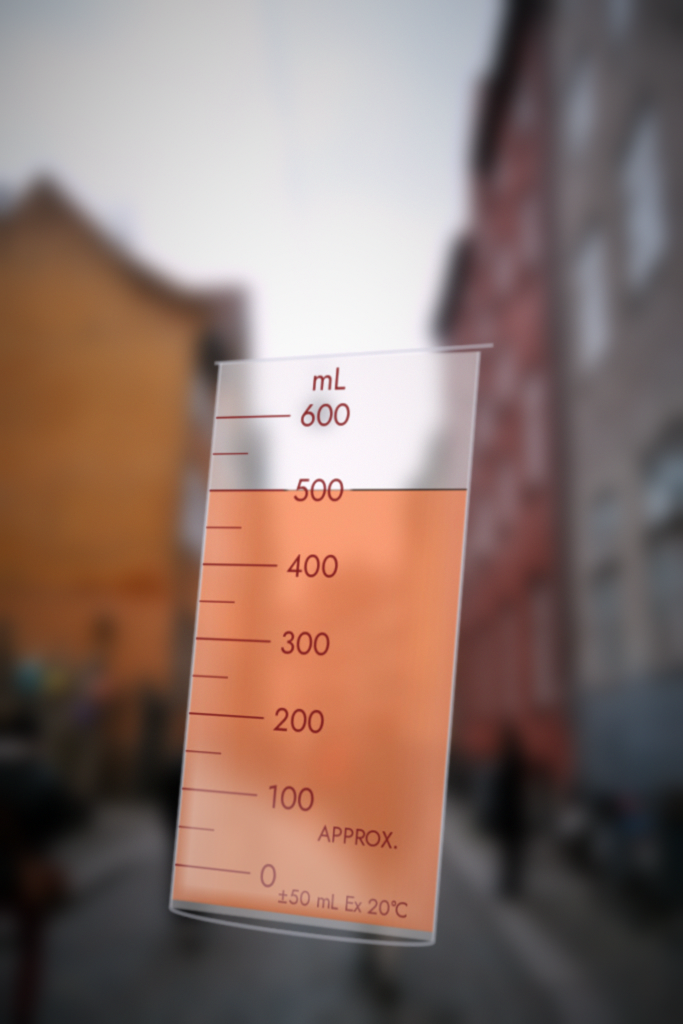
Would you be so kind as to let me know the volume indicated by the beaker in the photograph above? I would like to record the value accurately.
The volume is 500 mL
